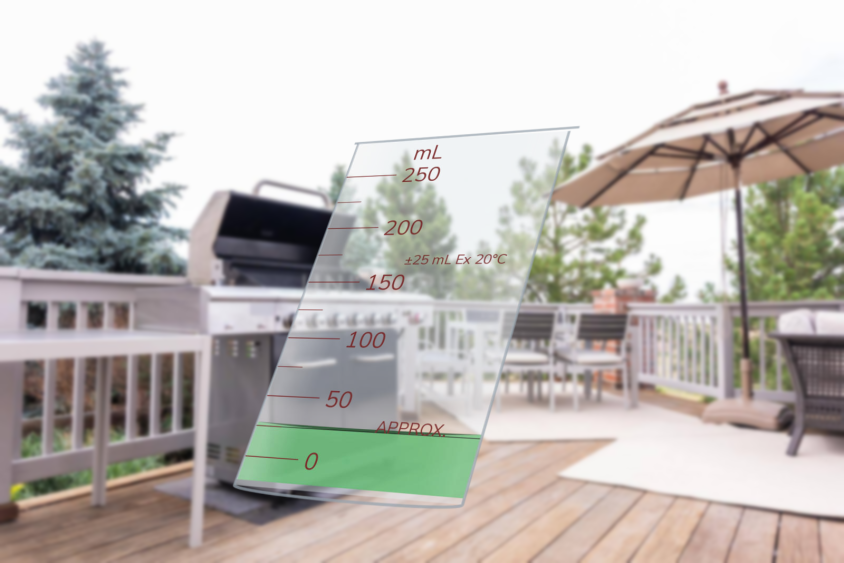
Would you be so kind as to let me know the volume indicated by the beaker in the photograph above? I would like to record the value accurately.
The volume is 25 mL
